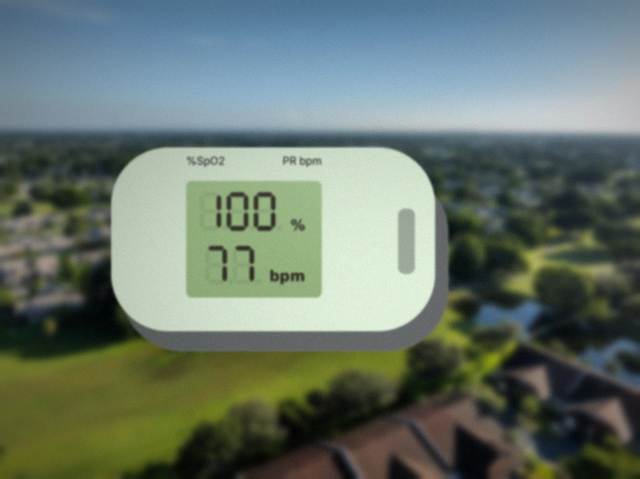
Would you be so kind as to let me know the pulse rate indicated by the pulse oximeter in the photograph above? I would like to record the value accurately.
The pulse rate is 77 bpm
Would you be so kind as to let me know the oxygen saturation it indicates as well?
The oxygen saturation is 100 %
